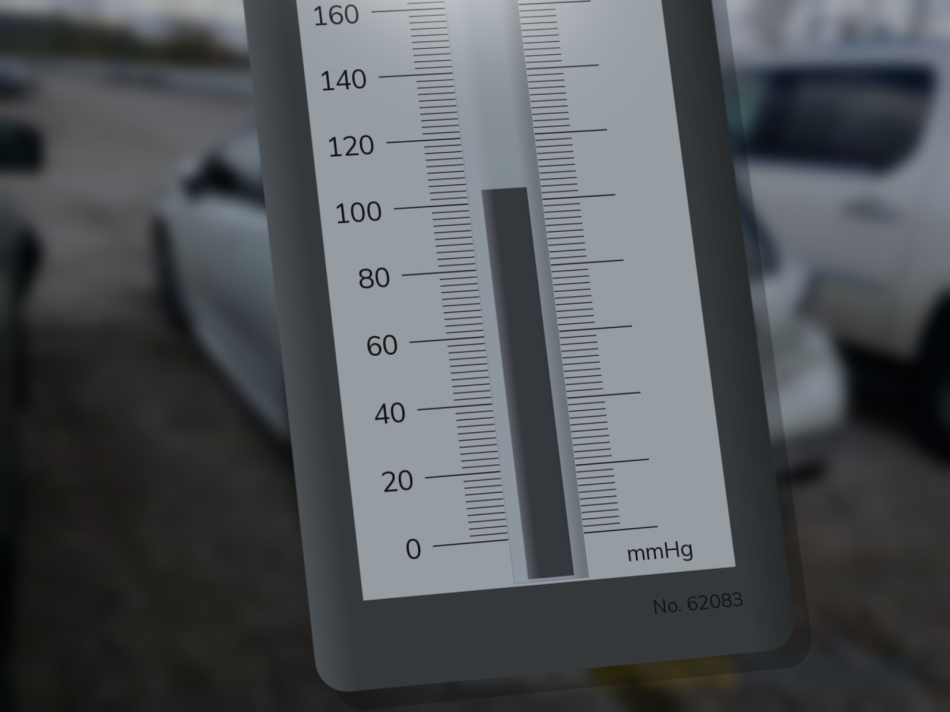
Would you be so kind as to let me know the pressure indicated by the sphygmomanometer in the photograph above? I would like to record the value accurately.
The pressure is 104 mmHg
